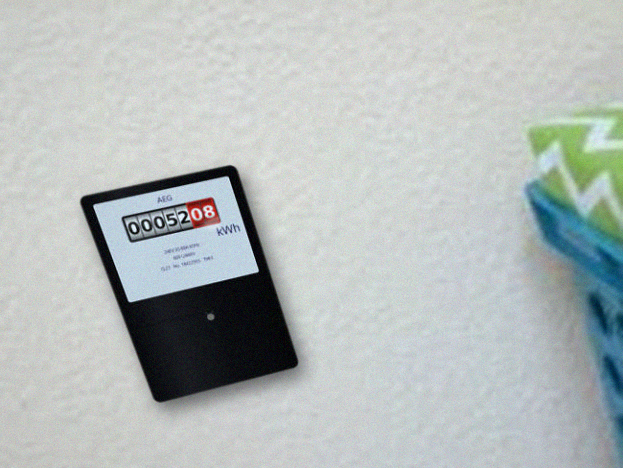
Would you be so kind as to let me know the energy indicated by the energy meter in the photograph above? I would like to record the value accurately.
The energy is 52.08 kWh
